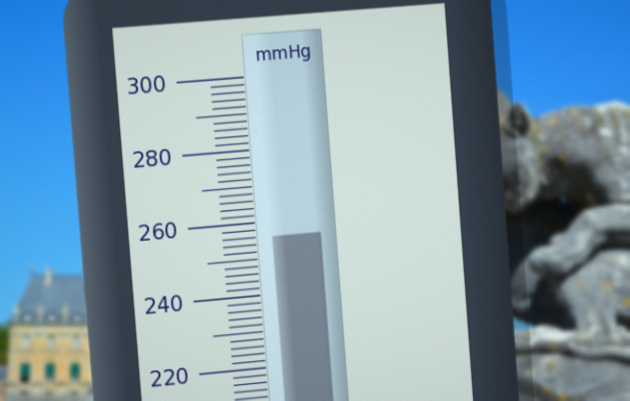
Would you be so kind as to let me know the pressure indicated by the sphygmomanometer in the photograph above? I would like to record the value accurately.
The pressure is 256 mmHg
